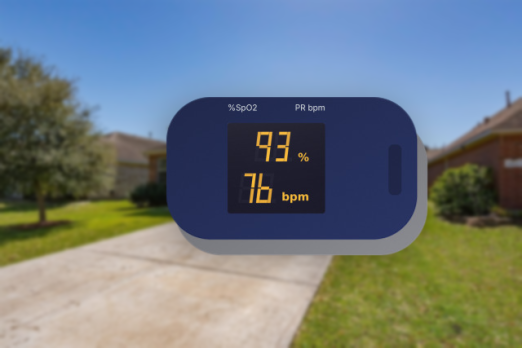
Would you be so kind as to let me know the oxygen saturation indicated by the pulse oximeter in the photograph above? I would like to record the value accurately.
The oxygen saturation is 93 %
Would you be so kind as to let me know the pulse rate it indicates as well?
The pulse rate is 76 bpm
